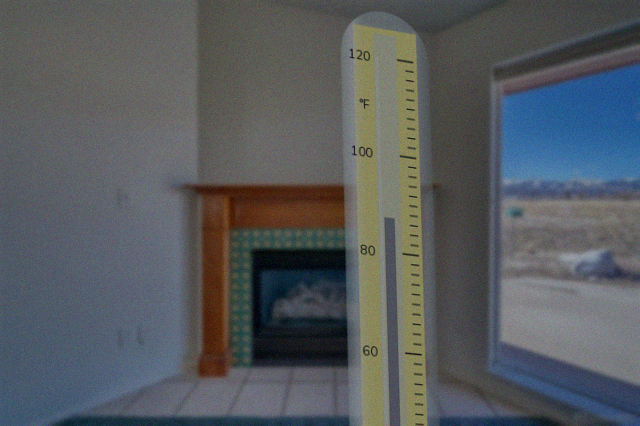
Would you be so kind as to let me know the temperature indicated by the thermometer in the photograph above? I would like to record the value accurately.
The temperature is 87 °F
